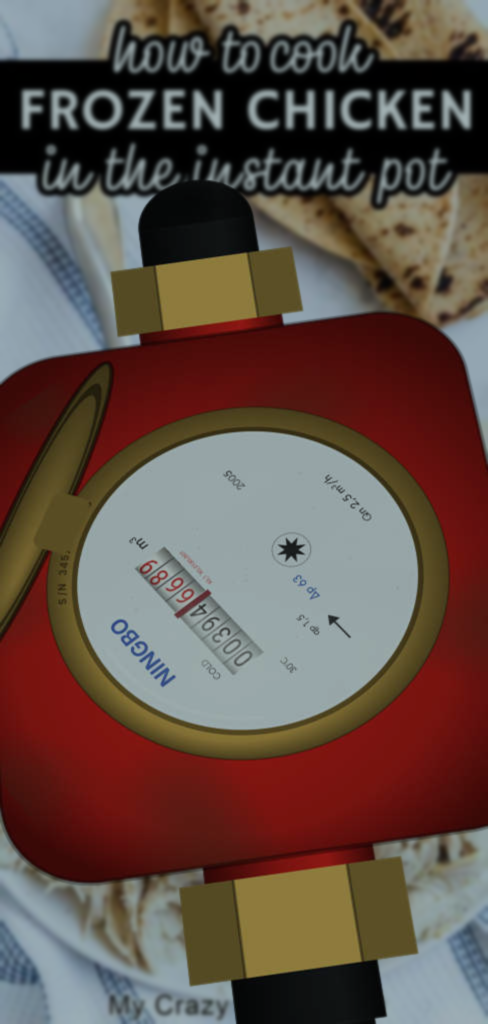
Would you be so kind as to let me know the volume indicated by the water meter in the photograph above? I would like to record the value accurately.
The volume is 394.6689 m³
